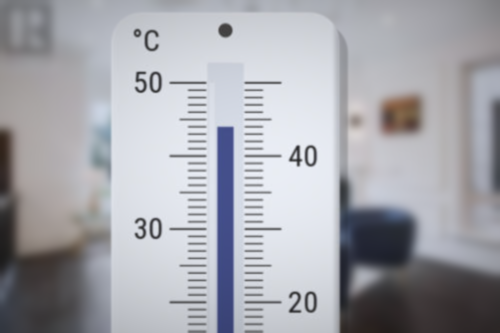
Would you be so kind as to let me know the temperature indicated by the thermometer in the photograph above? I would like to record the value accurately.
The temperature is 44 °C
